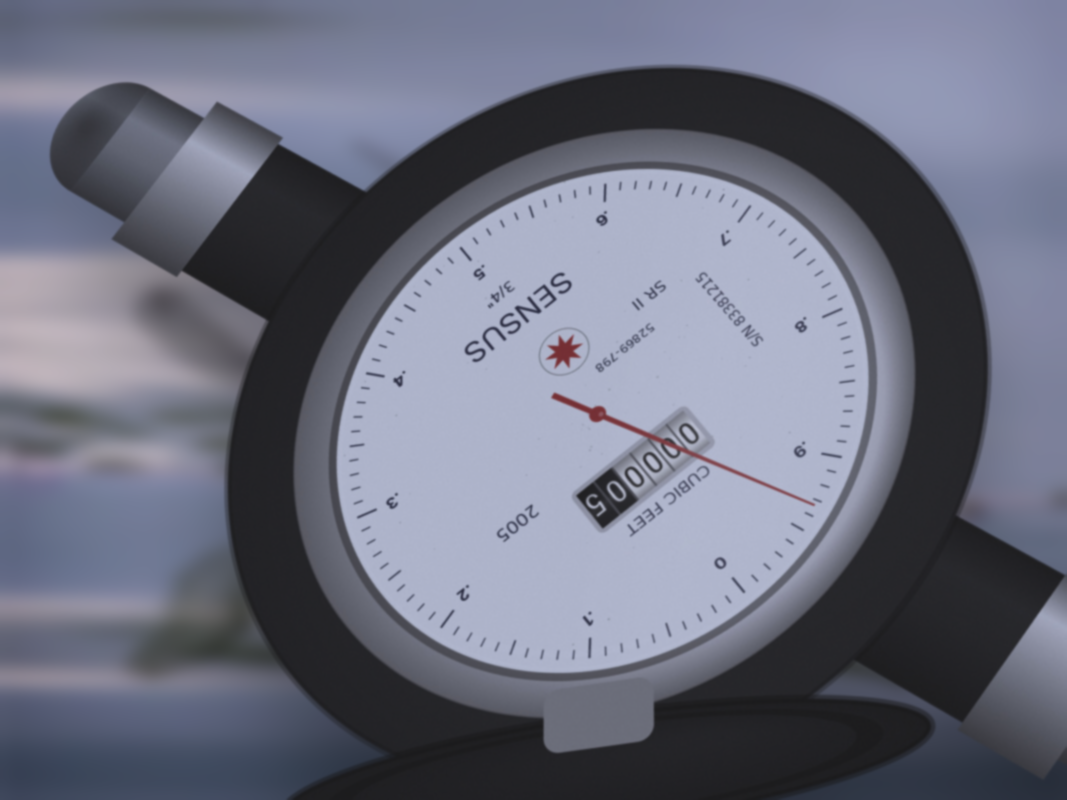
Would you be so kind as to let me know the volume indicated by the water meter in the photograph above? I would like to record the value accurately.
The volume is 4.93 ft³
